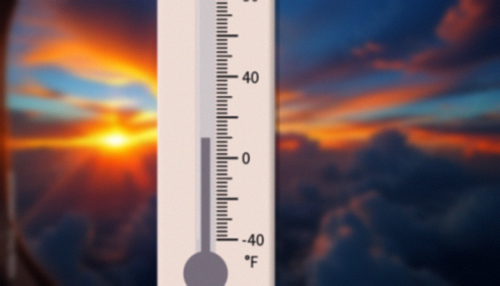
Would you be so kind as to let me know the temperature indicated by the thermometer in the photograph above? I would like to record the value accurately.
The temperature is 10 °F
